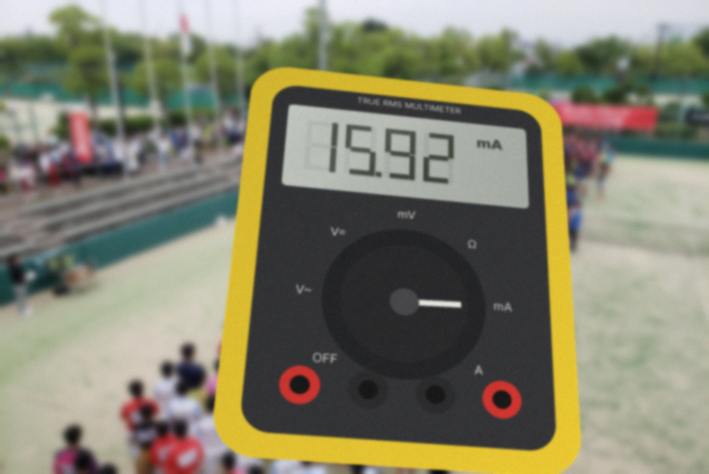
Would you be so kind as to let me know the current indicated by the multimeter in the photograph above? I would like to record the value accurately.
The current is 15.92 mA
